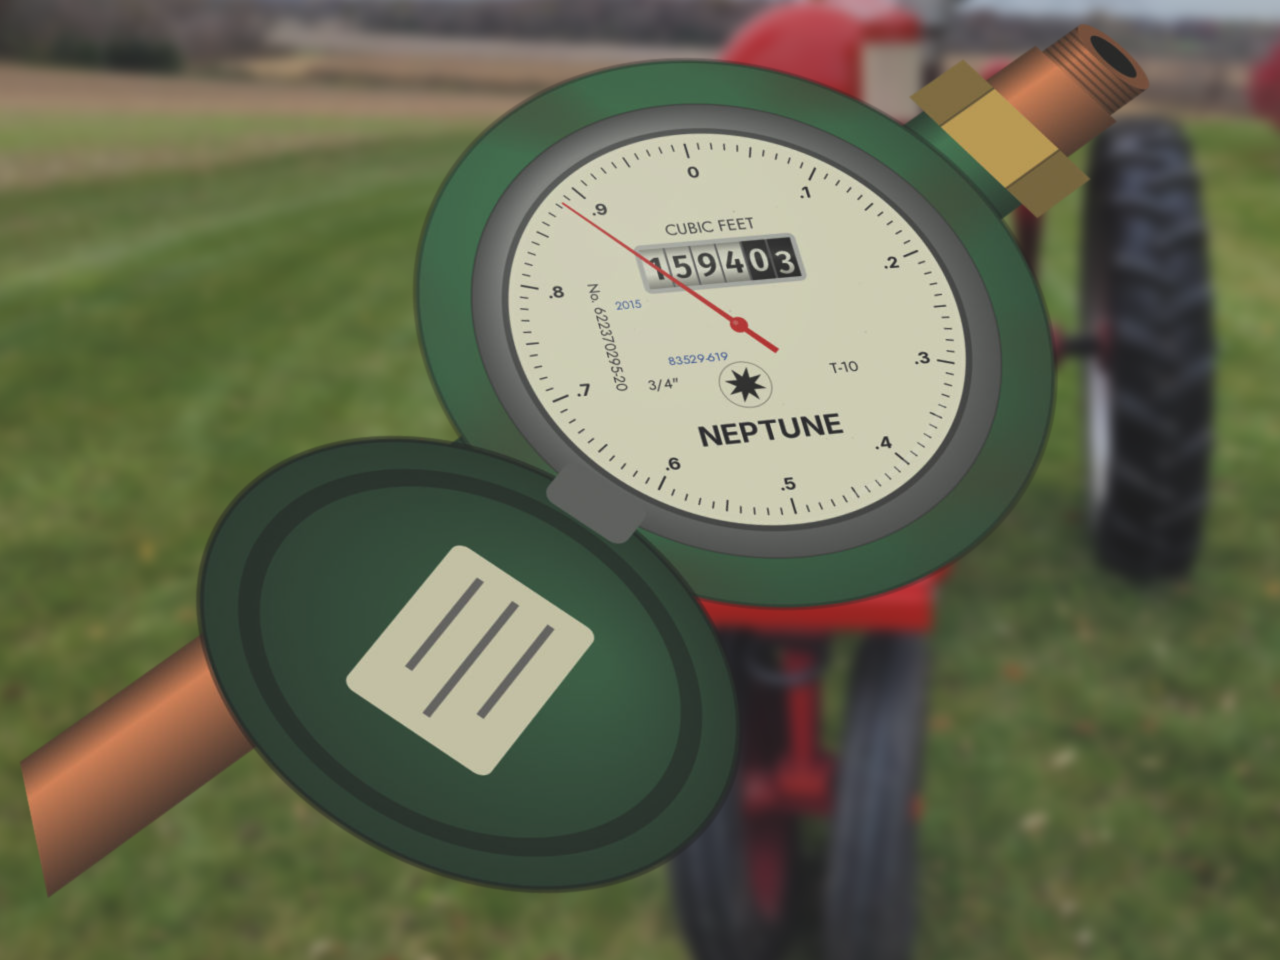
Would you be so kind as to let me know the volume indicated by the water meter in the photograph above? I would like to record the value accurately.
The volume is 159402.88 ft³
